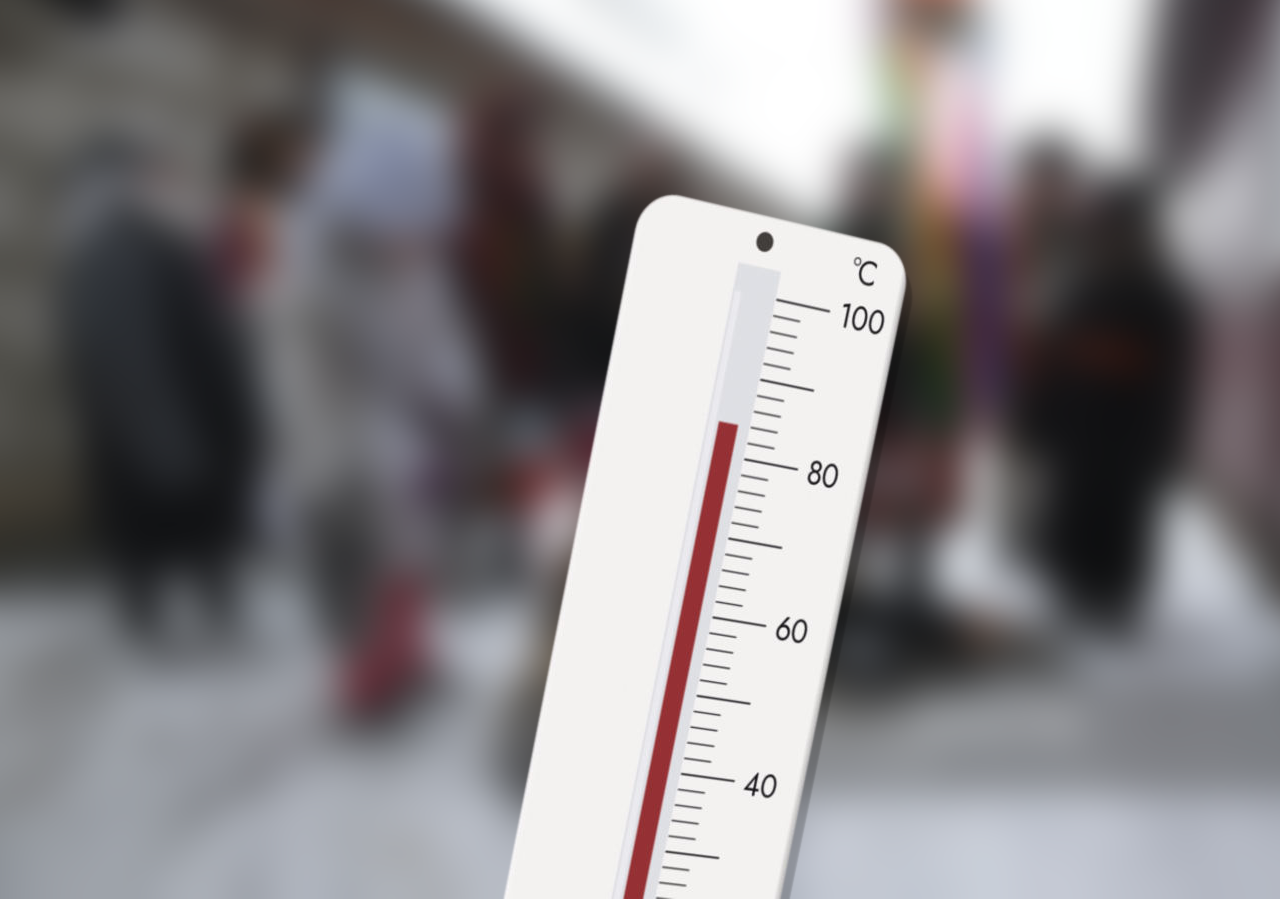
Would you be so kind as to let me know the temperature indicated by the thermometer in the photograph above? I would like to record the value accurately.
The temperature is 84 °C
